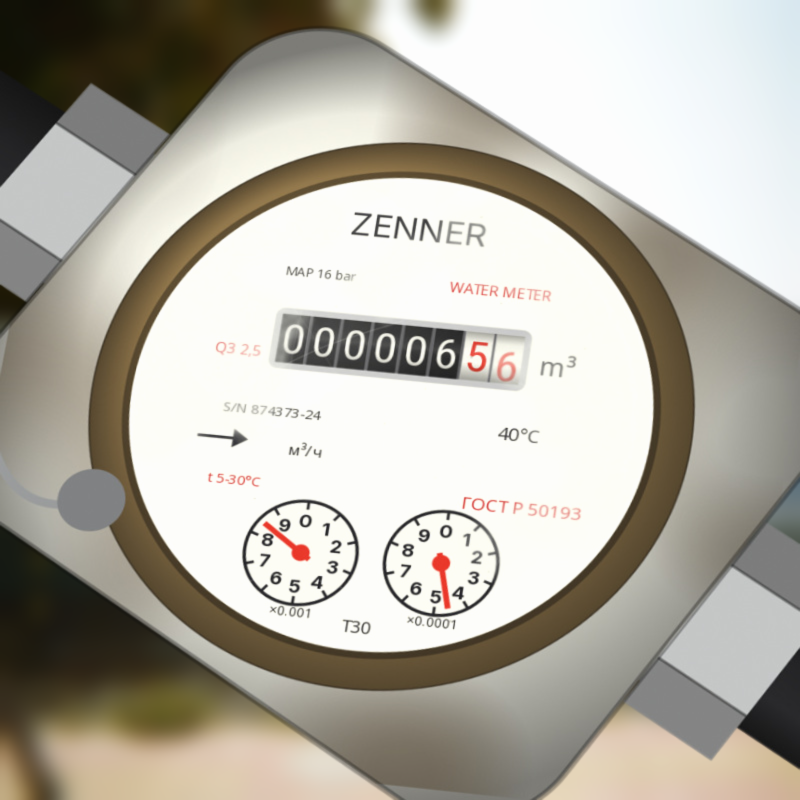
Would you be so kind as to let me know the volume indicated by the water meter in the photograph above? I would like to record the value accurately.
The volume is 6.5584 m³
